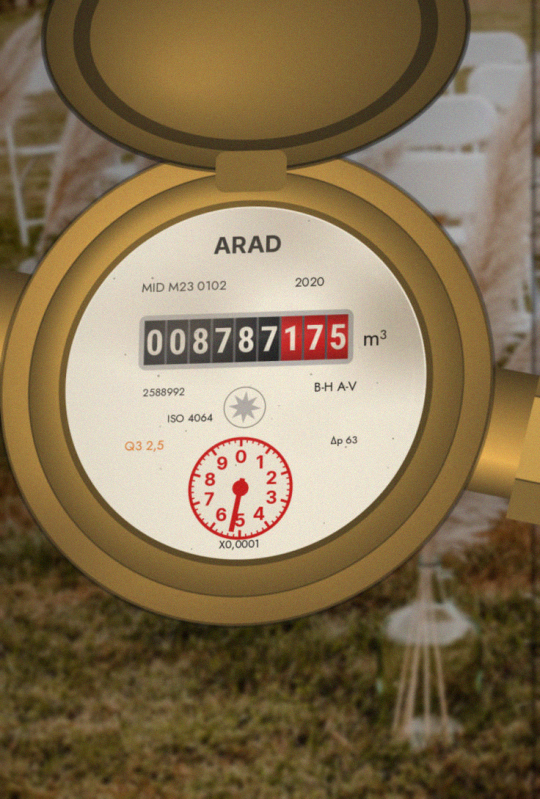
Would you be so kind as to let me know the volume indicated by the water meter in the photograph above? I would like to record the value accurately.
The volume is 8787.1755 m³
